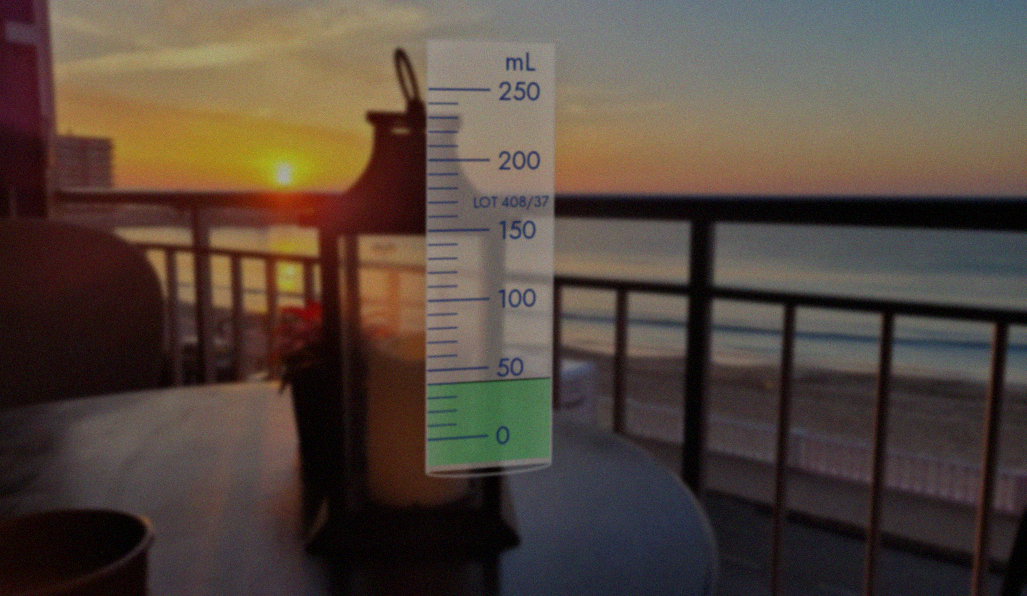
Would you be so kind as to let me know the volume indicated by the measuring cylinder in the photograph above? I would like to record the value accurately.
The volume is 40 mL
